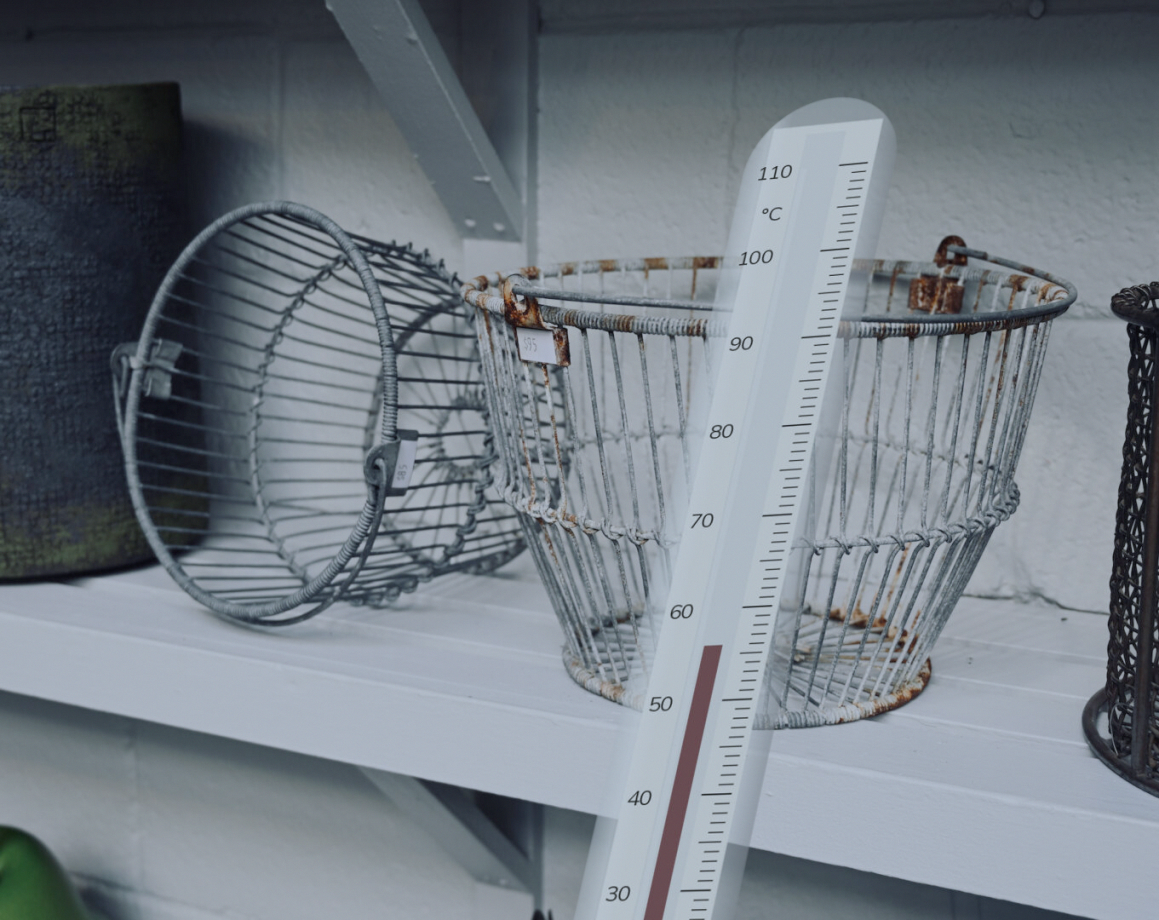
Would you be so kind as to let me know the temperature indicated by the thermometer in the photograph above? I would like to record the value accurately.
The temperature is 56 °C
